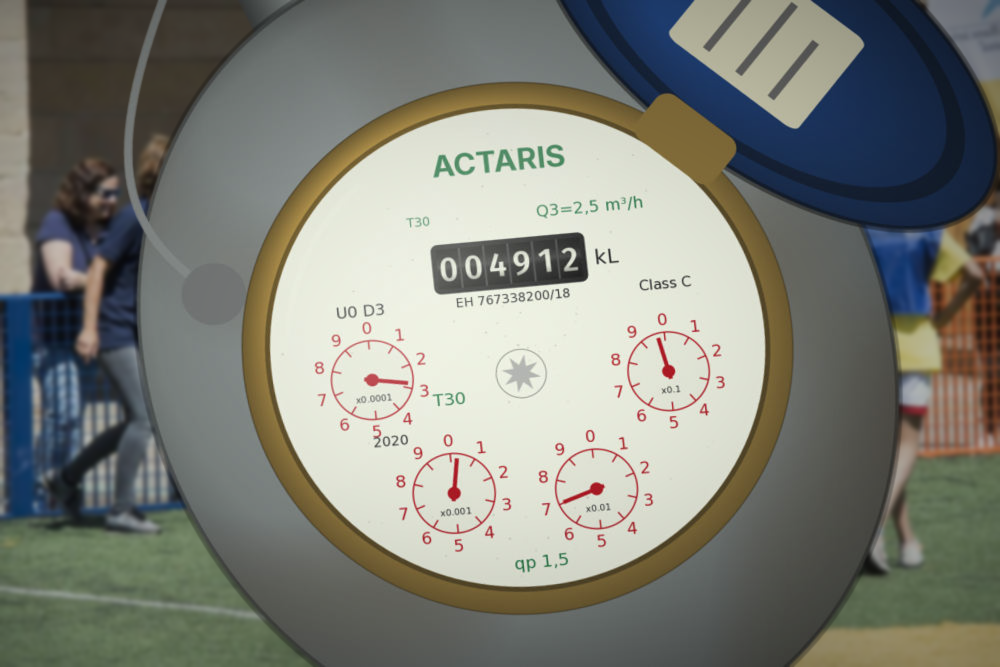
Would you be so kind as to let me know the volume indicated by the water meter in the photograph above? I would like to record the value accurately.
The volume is 4911.9702 kL
